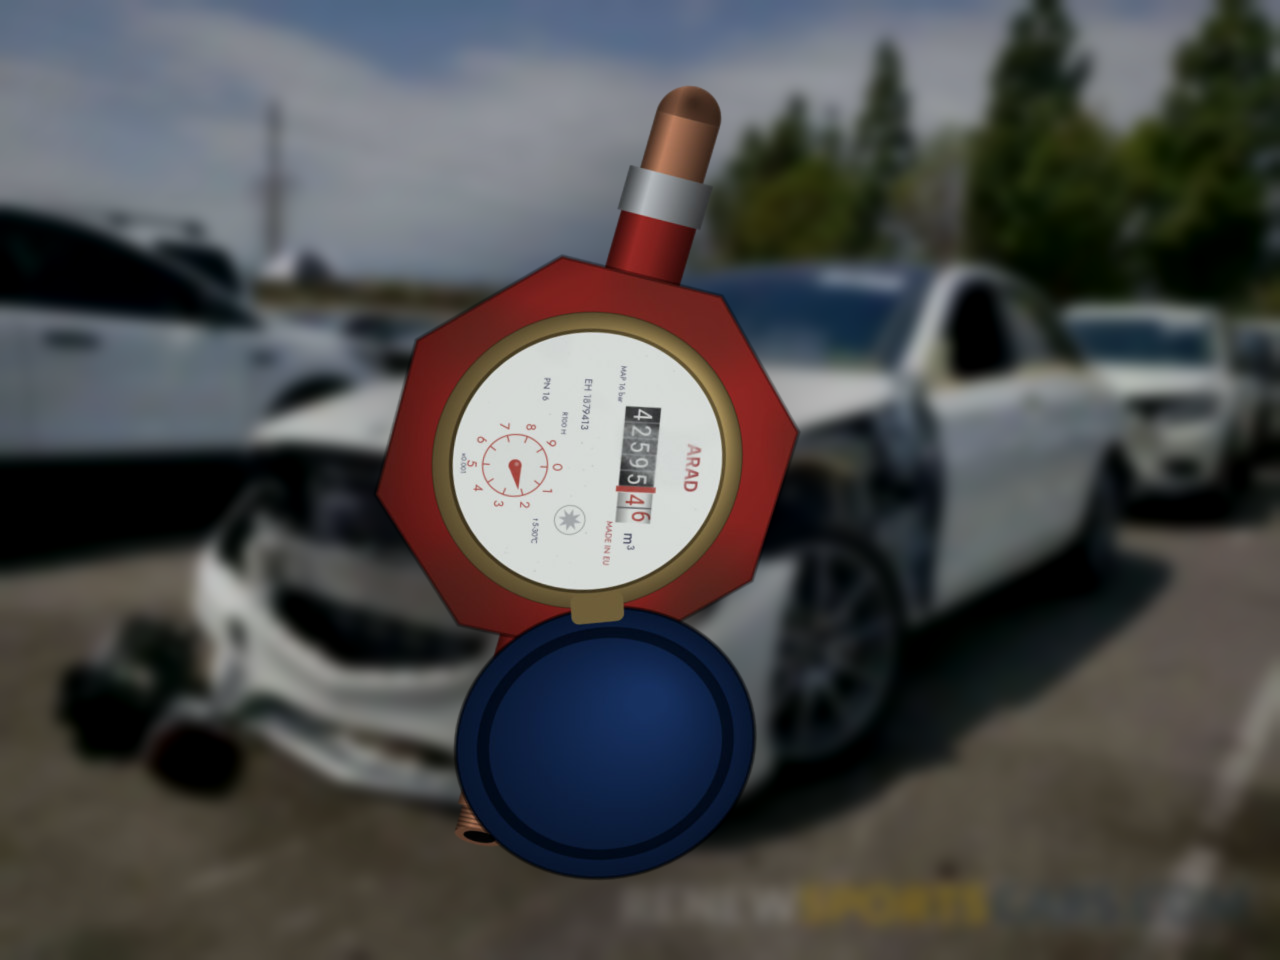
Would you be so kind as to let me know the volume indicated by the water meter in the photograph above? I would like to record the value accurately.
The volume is 42595.462 m³
